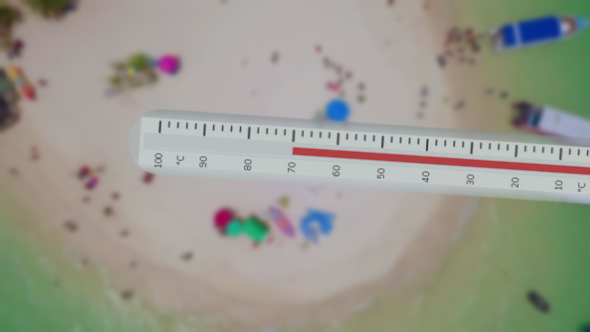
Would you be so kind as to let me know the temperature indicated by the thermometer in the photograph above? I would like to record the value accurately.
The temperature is 70 °C
